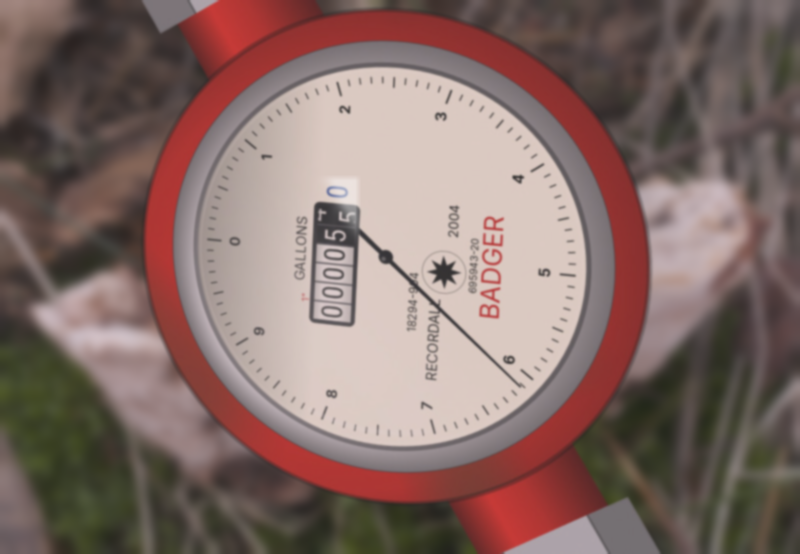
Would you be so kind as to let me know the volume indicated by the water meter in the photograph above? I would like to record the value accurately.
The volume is 546.1 gal
